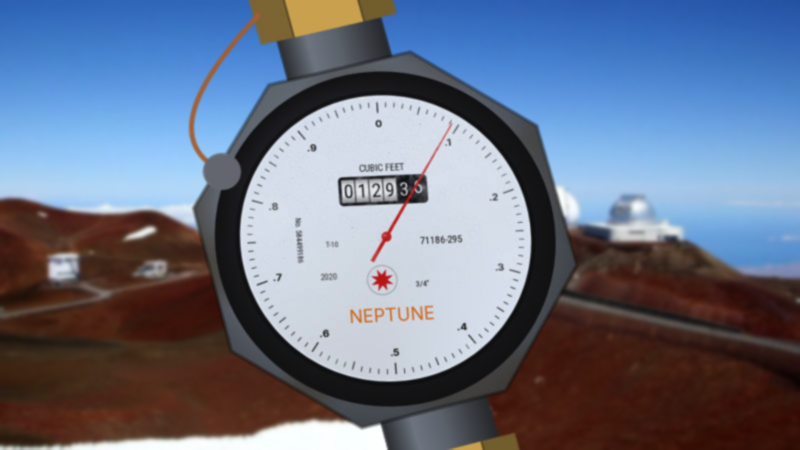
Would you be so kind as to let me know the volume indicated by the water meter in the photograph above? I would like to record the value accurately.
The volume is 12936.09 ft³
